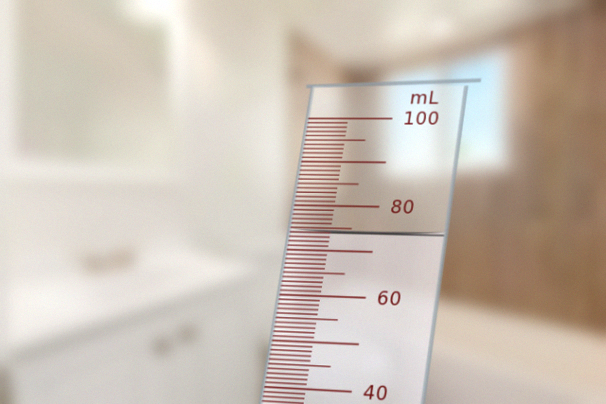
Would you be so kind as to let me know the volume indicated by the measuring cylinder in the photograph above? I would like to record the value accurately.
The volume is 74 mL
